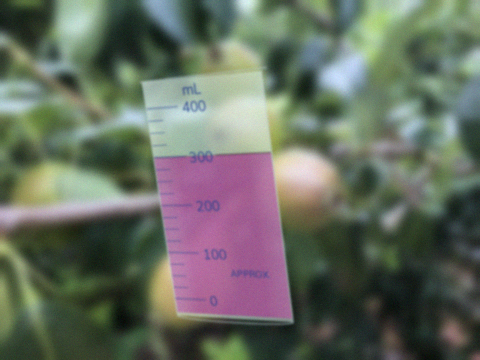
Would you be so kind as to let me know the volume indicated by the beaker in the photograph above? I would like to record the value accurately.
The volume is 300 mL
